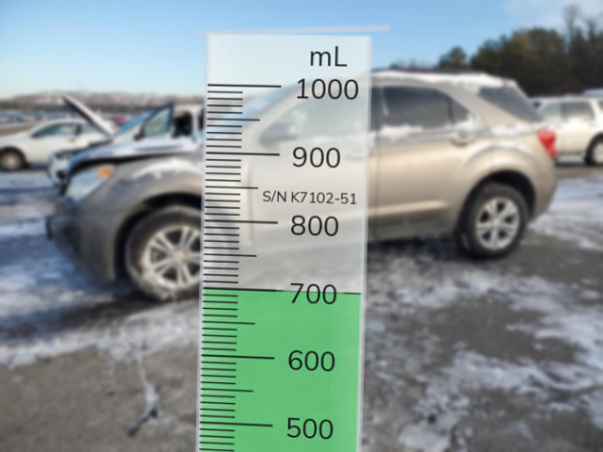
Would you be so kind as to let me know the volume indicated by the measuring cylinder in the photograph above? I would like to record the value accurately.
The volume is 700 mL
